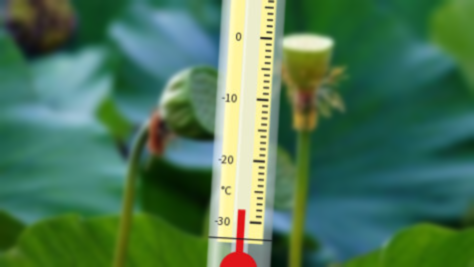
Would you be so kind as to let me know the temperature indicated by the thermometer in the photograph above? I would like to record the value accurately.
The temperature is -28 °C
